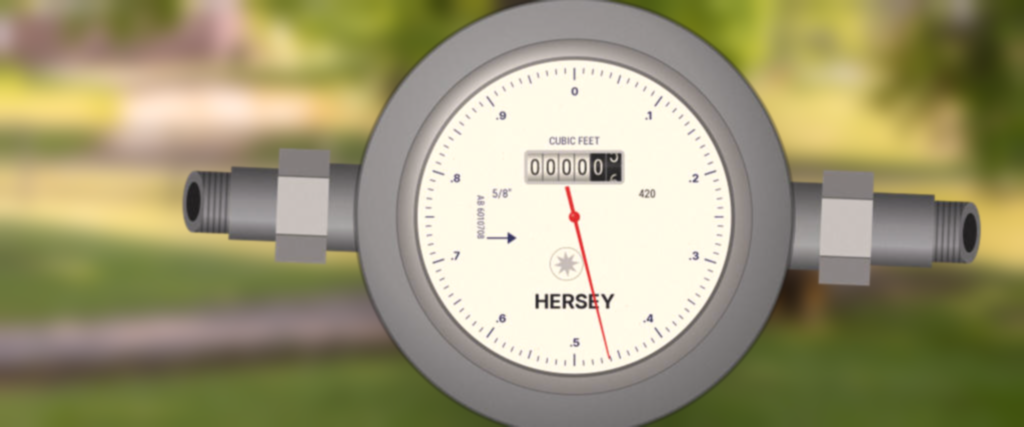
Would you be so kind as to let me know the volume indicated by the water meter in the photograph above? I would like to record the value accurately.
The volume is 5.46 ft³
